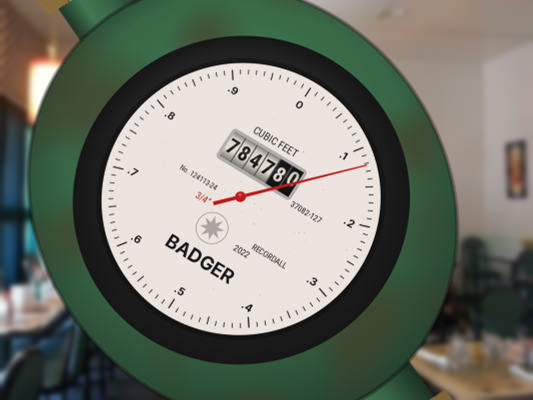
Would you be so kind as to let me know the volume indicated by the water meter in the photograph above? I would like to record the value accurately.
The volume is 784780.12 ft³
